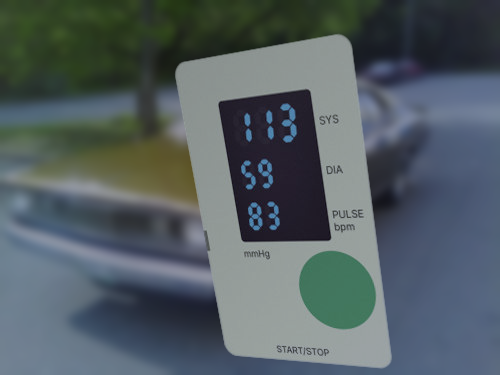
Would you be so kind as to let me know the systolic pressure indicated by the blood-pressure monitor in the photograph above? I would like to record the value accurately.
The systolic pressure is 113 mmHg
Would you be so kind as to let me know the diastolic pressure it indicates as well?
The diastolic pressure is 59 mmHg
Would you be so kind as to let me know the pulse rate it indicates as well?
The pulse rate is 83 bpm
